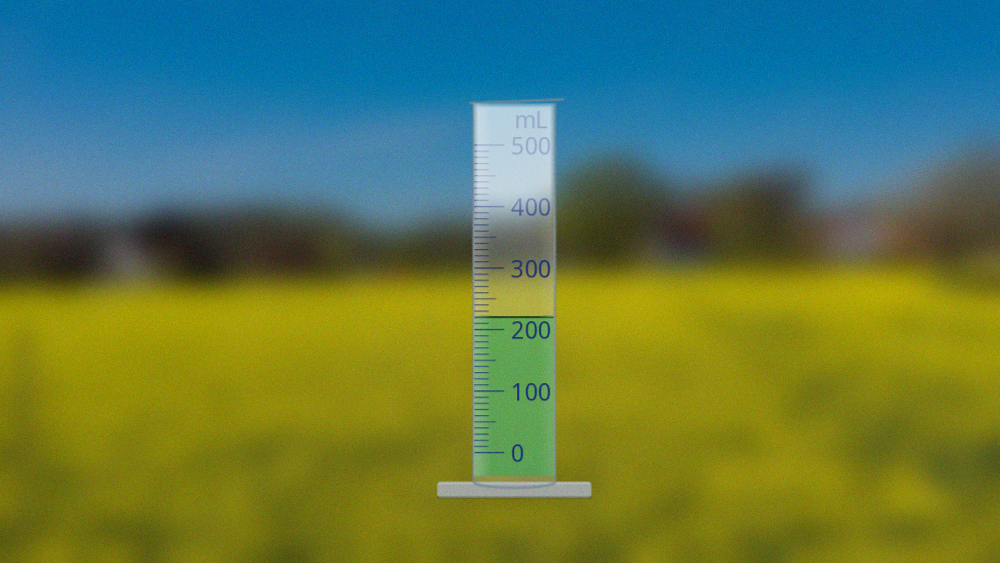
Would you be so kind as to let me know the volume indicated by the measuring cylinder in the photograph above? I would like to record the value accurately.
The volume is 220 mL
